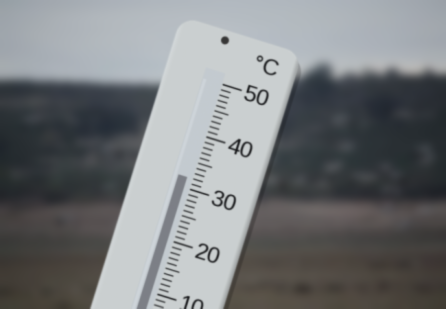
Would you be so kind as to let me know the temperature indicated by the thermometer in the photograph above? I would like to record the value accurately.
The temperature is 32 °C
